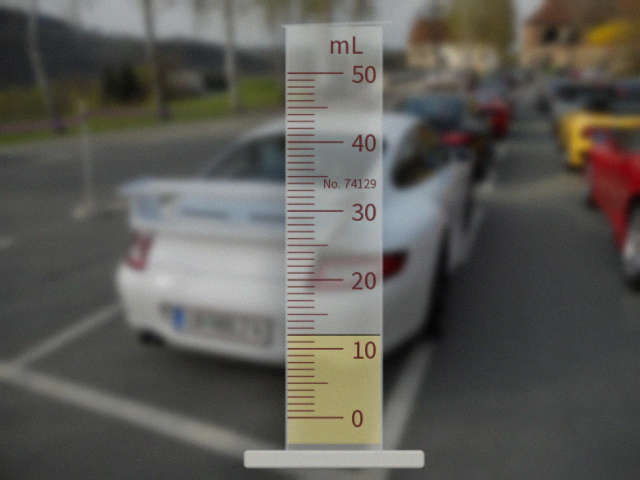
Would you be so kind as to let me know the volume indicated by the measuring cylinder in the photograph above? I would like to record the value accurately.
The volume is 12 mL
